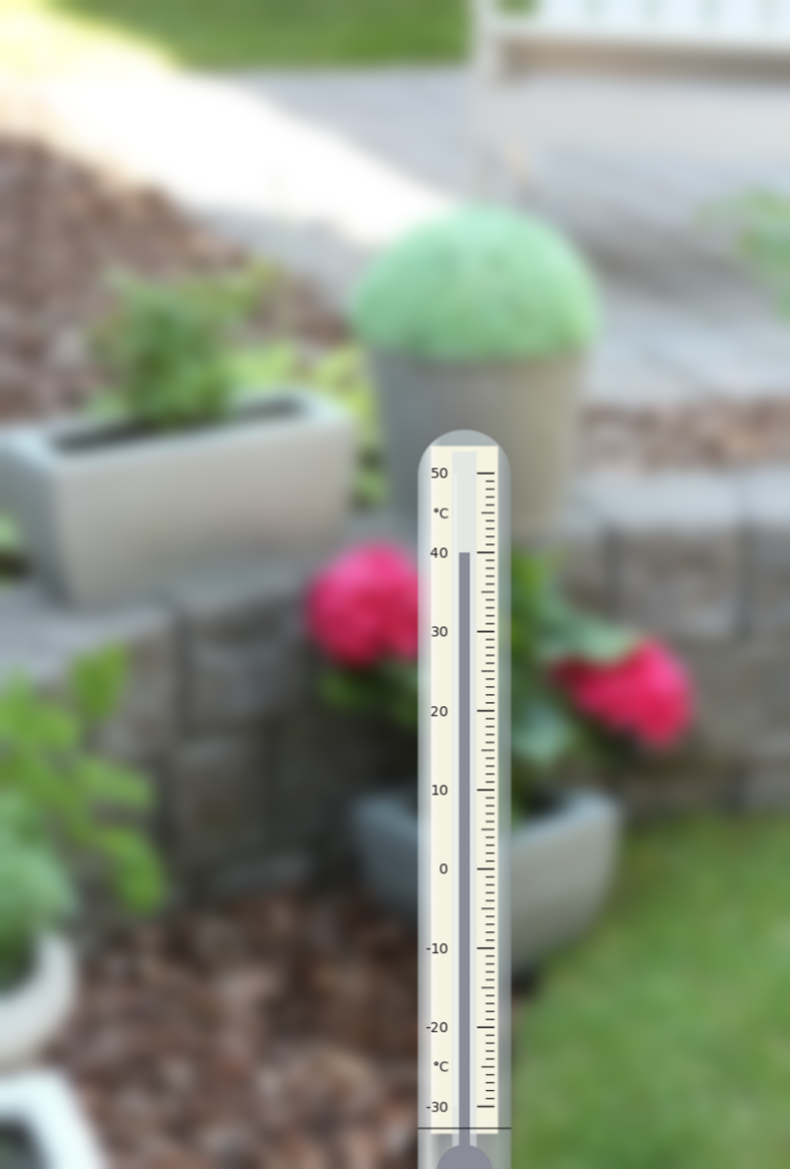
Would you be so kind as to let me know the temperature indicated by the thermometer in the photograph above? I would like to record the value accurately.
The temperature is 40 °C
